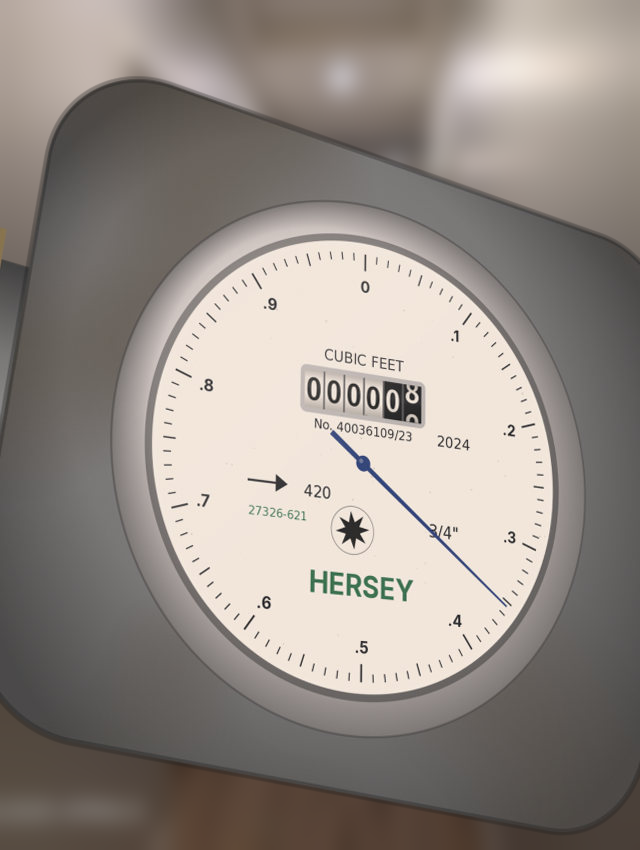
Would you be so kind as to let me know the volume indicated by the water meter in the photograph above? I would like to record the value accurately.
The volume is 8.35 ft³
